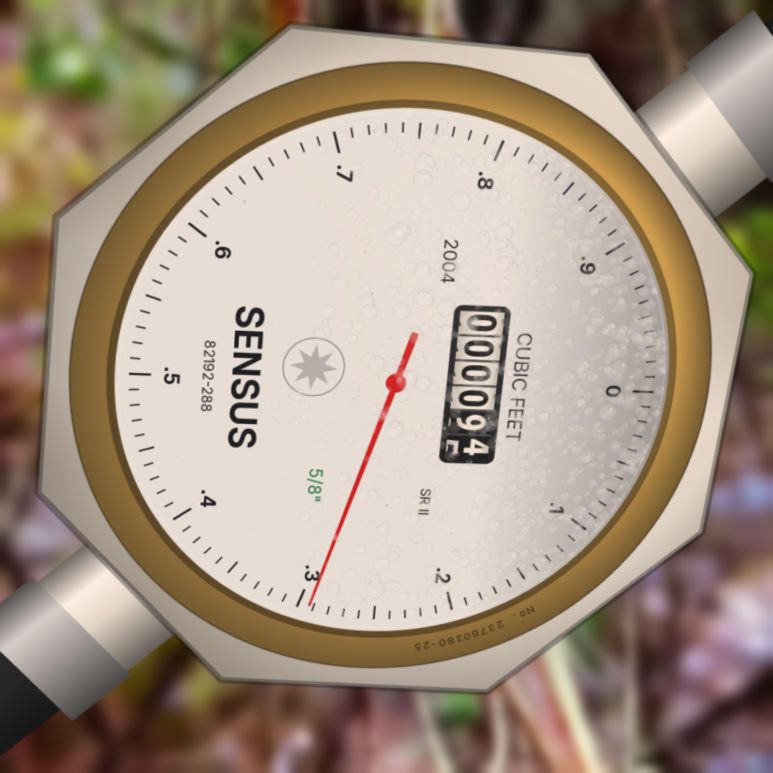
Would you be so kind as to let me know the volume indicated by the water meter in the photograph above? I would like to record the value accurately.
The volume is 94.29 ft³
